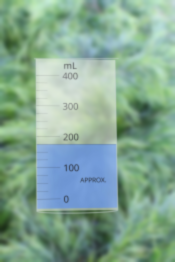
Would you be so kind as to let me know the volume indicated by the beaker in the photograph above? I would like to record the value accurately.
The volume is 175 mL
